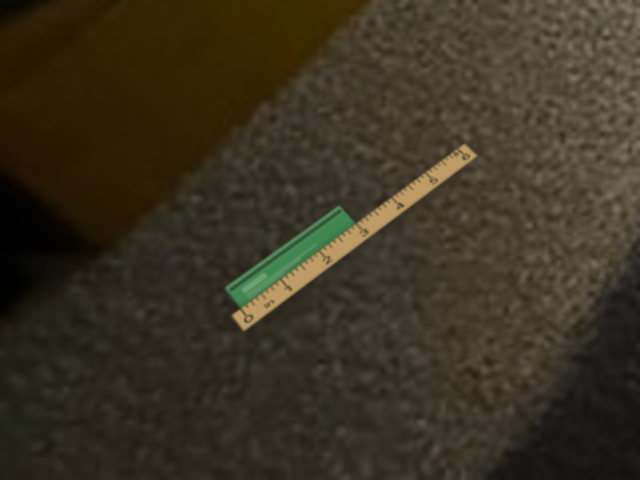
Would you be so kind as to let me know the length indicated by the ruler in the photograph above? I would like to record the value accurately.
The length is 3 in
